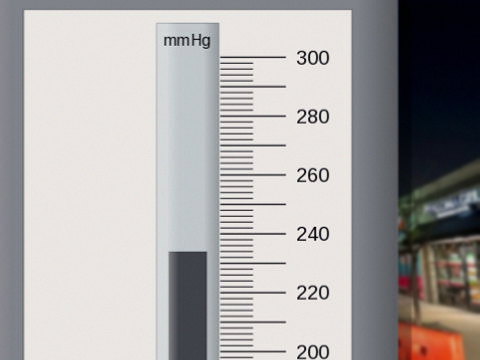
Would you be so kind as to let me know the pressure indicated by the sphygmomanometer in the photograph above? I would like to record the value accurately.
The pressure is 234 mmHg
